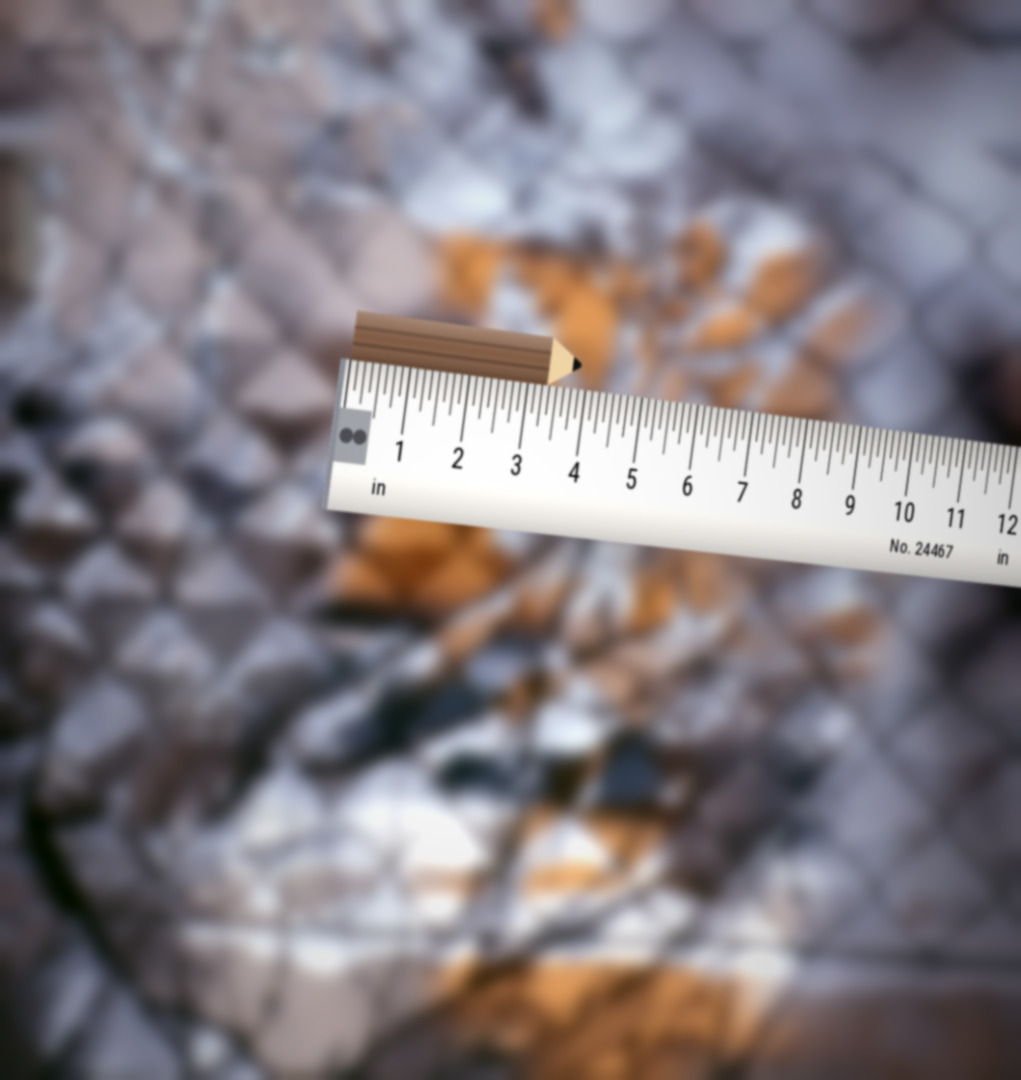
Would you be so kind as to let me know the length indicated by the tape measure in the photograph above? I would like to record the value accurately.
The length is 3.875 in
